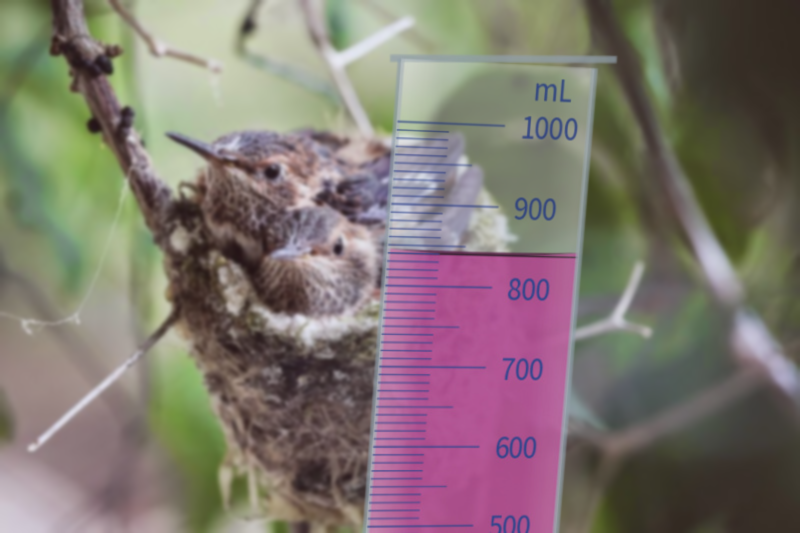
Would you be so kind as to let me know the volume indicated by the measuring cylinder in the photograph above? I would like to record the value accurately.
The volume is 840 mL
